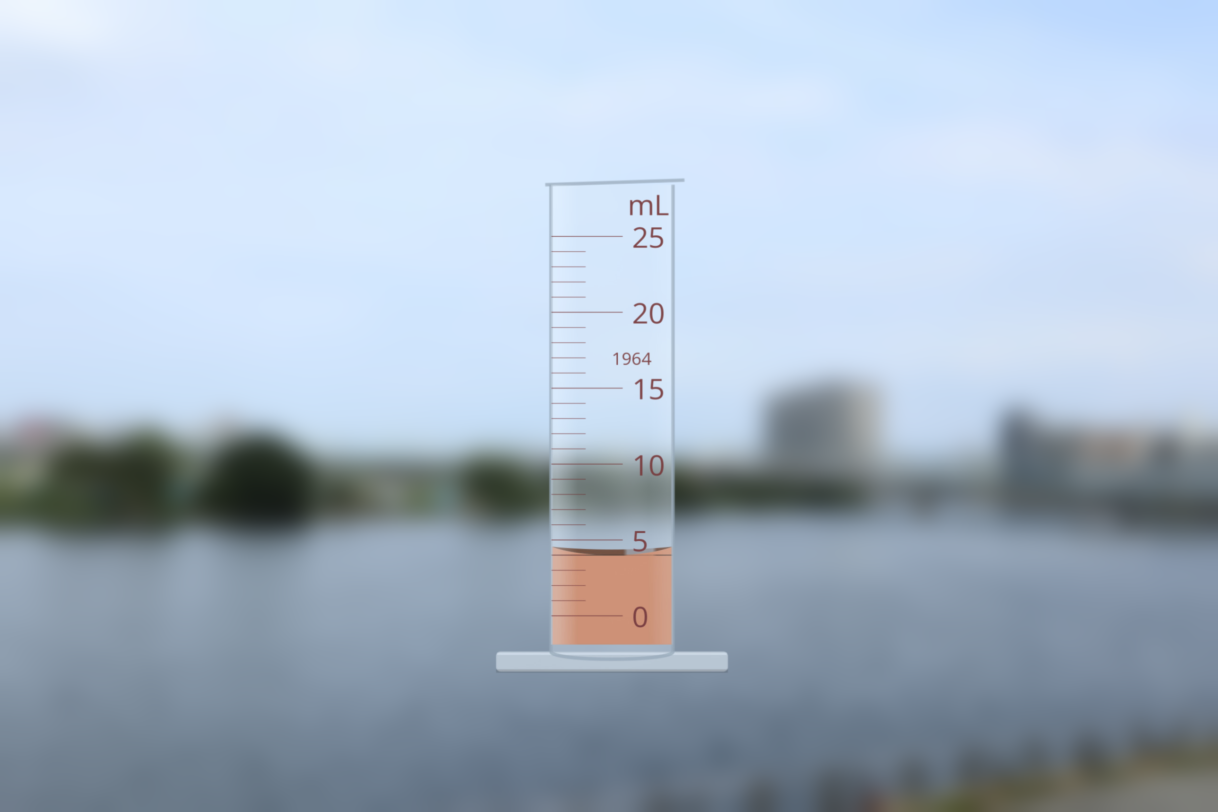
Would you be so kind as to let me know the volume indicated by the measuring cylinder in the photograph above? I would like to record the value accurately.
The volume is 4 mL
